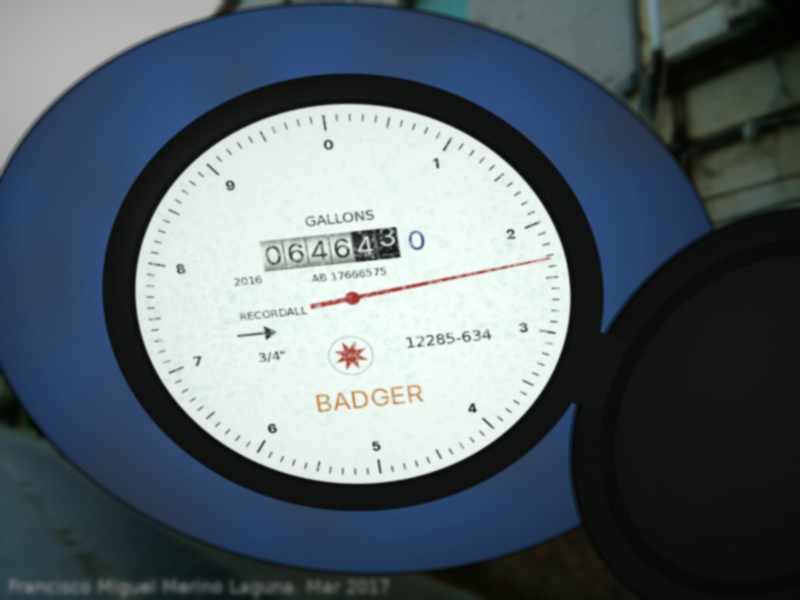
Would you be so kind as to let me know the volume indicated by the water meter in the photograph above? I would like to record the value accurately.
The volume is 646432.3 gal
